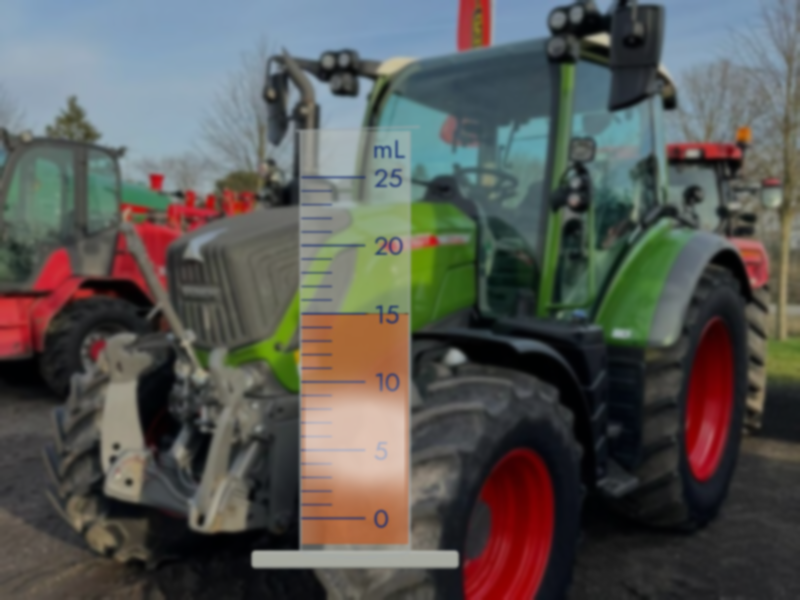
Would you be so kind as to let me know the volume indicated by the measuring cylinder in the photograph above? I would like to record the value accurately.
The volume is 15 mL
